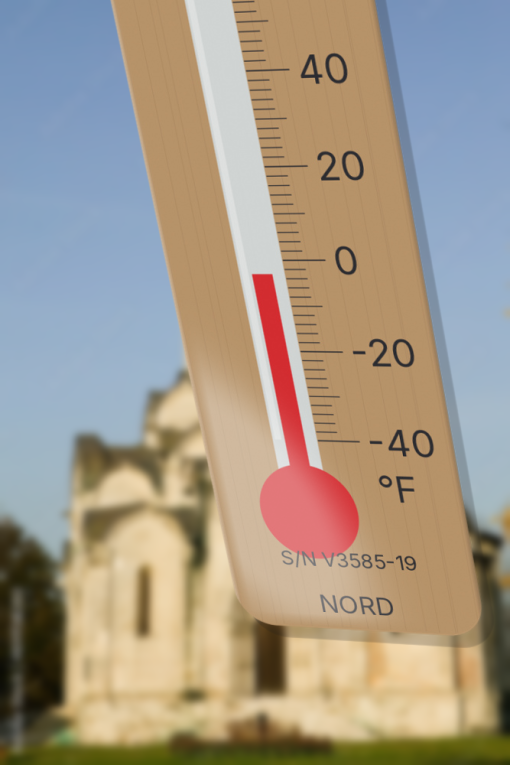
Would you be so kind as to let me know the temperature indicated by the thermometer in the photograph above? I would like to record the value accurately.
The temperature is -3 °F
